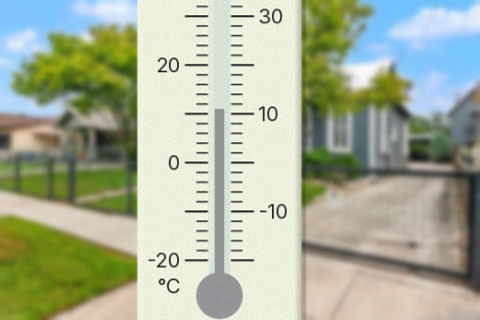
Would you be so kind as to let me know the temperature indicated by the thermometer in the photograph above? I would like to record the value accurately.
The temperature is 11 °C
